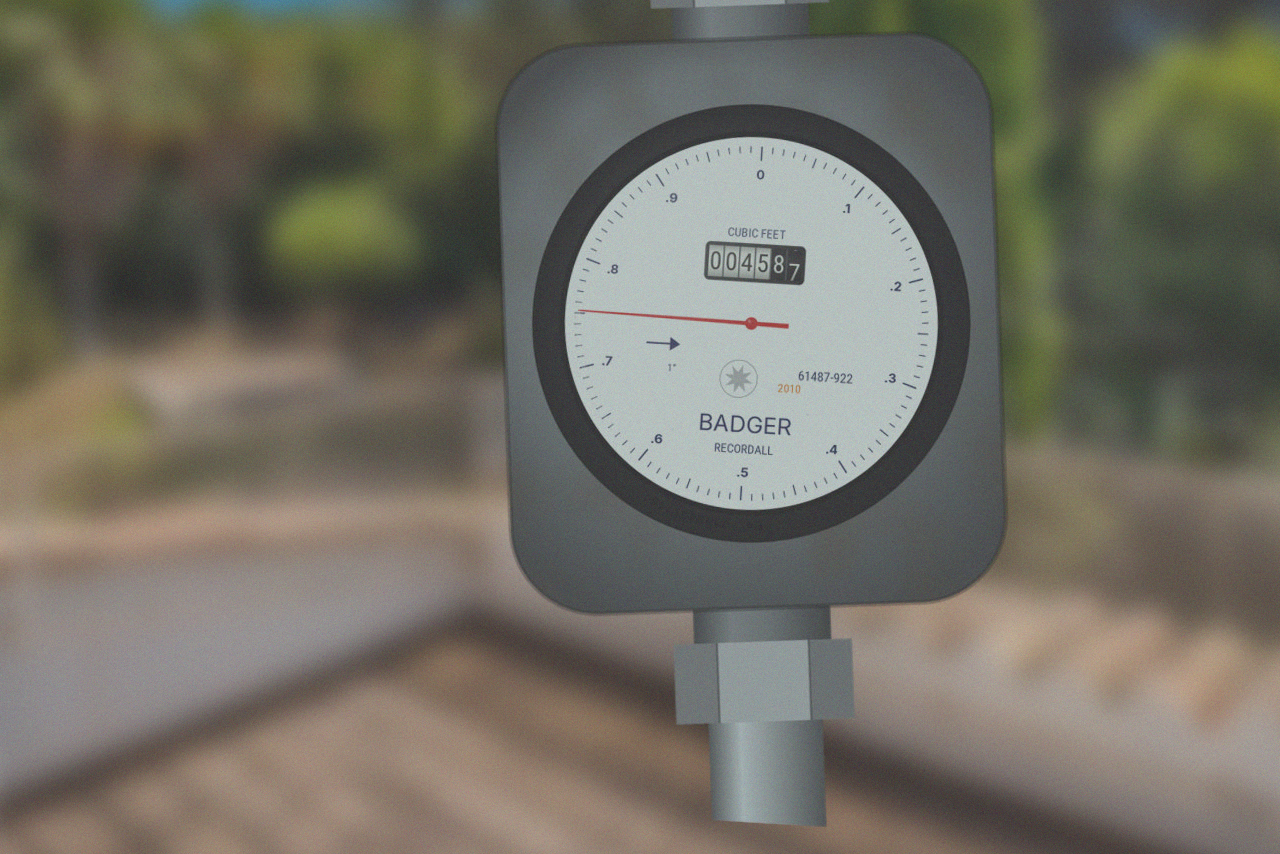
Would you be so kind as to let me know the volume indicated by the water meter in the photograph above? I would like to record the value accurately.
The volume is 4586.75 ft³
